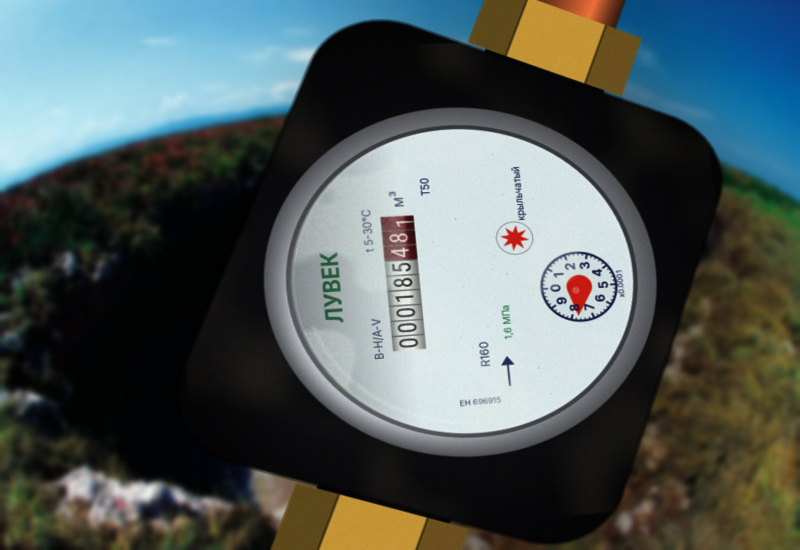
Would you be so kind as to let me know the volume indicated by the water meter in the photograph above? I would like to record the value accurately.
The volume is 185.4807 m³
